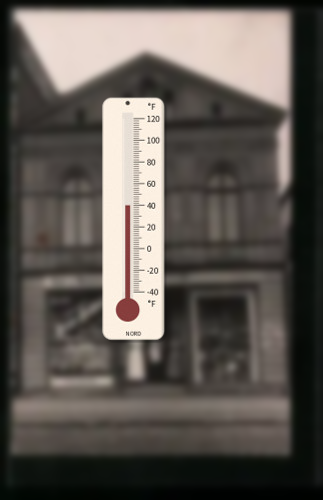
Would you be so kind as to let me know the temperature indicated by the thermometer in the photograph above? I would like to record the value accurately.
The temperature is 40 °F
